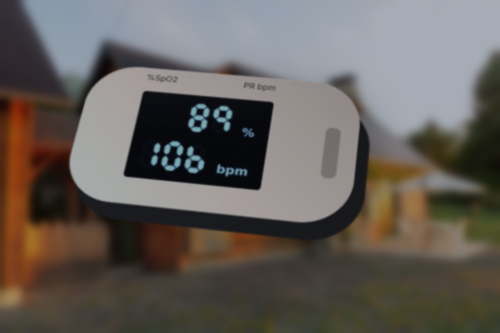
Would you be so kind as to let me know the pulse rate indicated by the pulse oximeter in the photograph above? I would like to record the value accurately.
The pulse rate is 106 bpm
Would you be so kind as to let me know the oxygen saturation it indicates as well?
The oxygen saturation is 89 %
